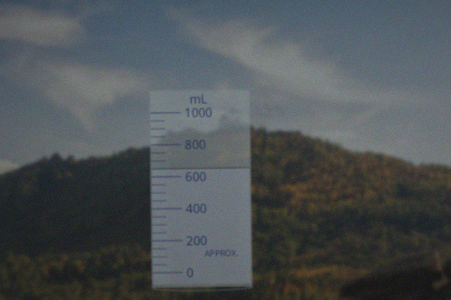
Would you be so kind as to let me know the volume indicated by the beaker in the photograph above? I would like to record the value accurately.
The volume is 650 mL
